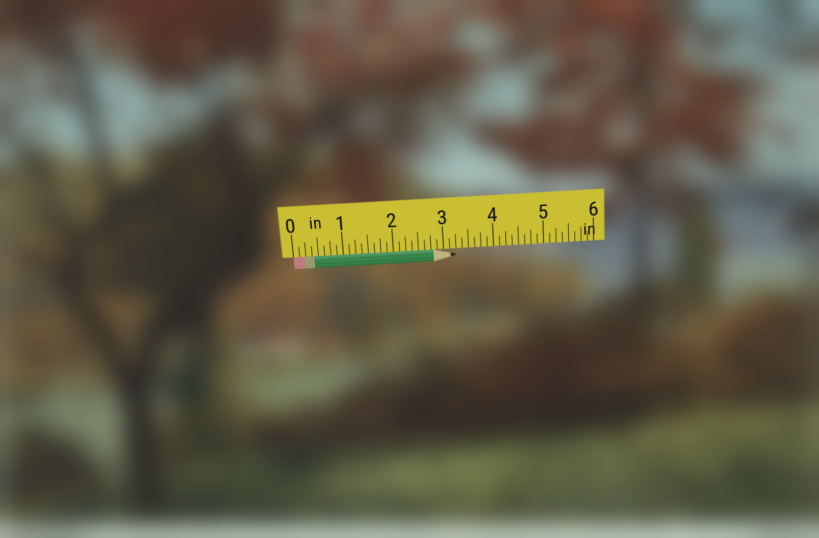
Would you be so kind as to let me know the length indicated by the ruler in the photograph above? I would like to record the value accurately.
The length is 3.25 in
